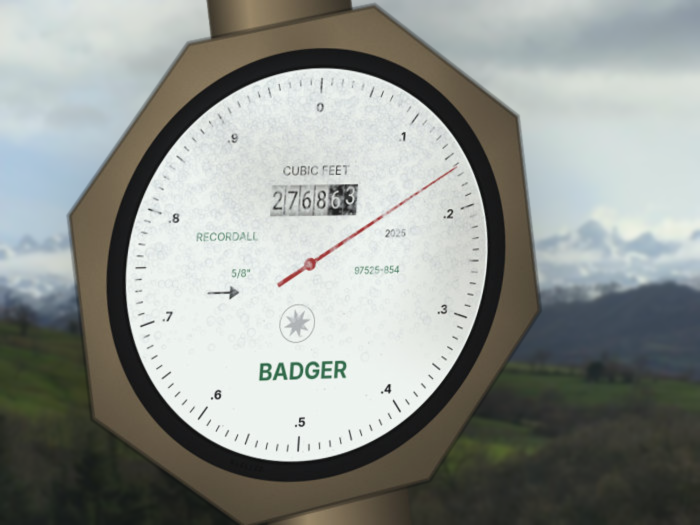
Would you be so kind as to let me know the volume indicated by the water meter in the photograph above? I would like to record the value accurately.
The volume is 276863.16 ft³
